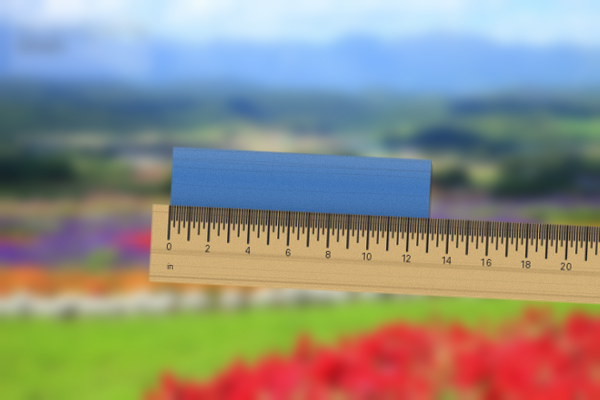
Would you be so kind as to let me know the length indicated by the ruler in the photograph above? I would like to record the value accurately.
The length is 13 in
